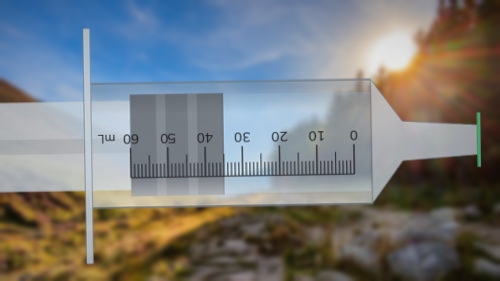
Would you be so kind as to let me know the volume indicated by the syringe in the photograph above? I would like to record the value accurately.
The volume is 35 mL
